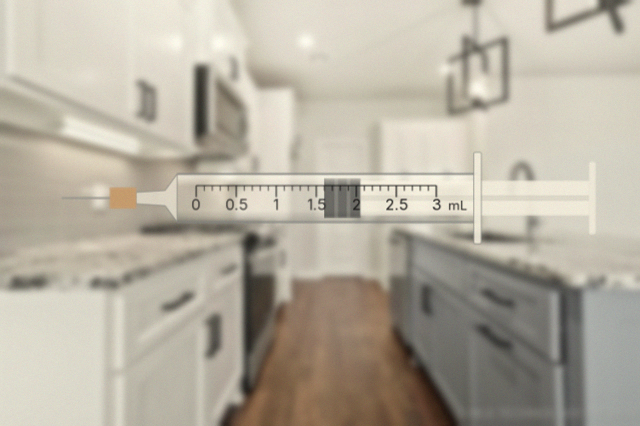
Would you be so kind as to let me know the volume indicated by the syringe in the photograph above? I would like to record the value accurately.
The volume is 1.6 mL
